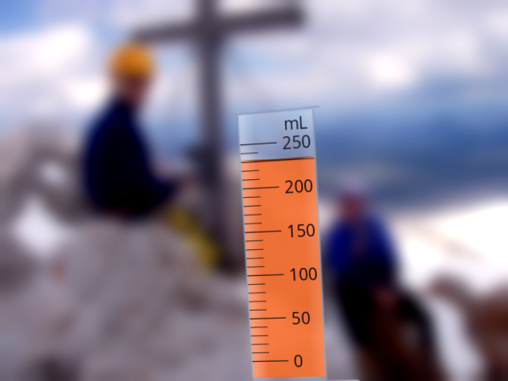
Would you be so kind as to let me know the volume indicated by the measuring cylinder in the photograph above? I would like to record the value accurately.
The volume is 230 mL
